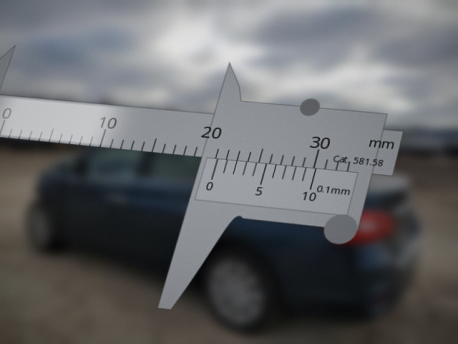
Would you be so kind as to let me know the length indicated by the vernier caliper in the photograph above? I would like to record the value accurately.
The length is 21.2 mm
